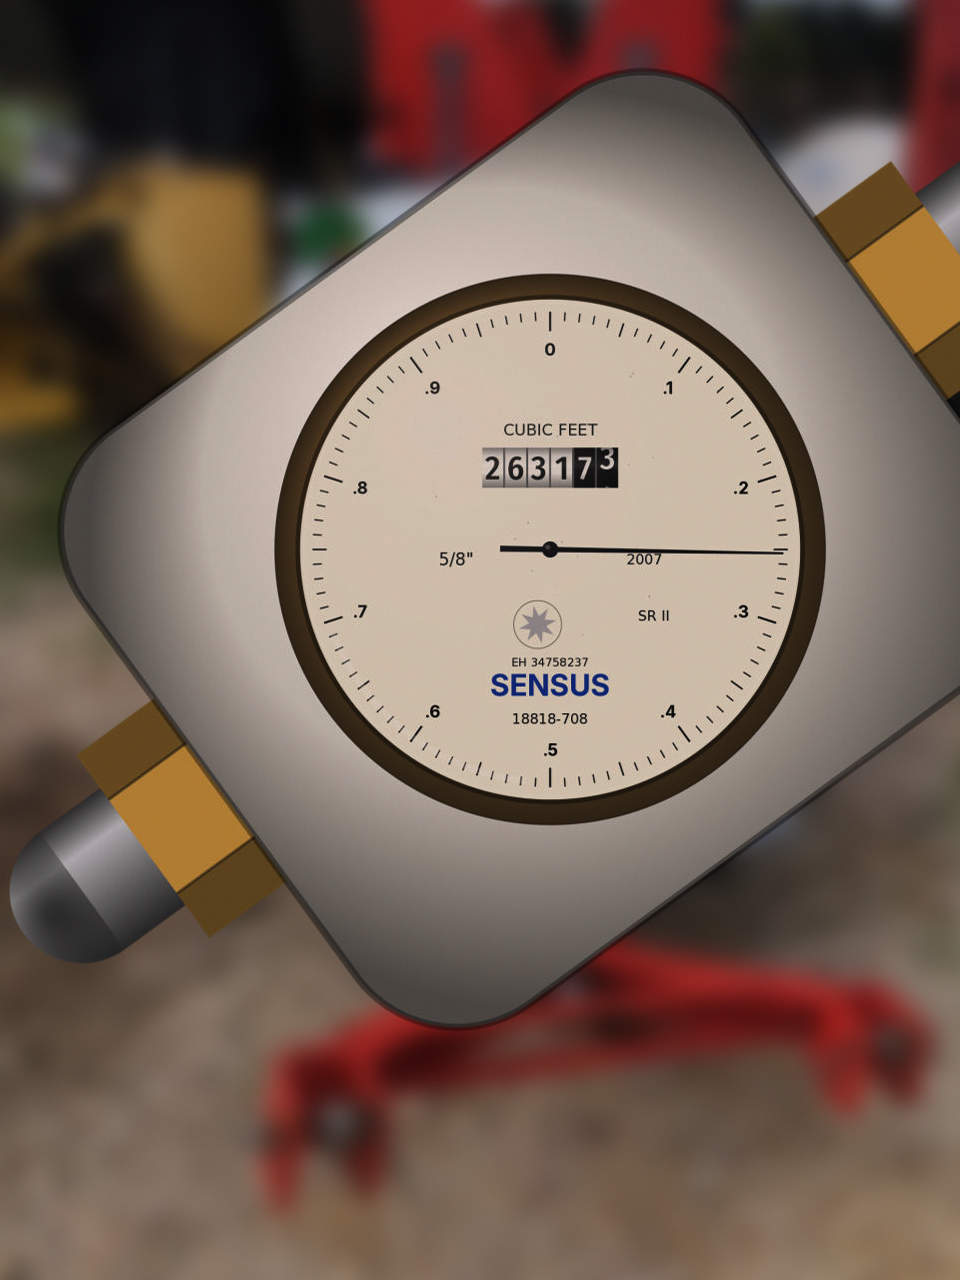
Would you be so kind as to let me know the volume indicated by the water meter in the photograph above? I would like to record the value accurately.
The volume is 263173.25 ft³
